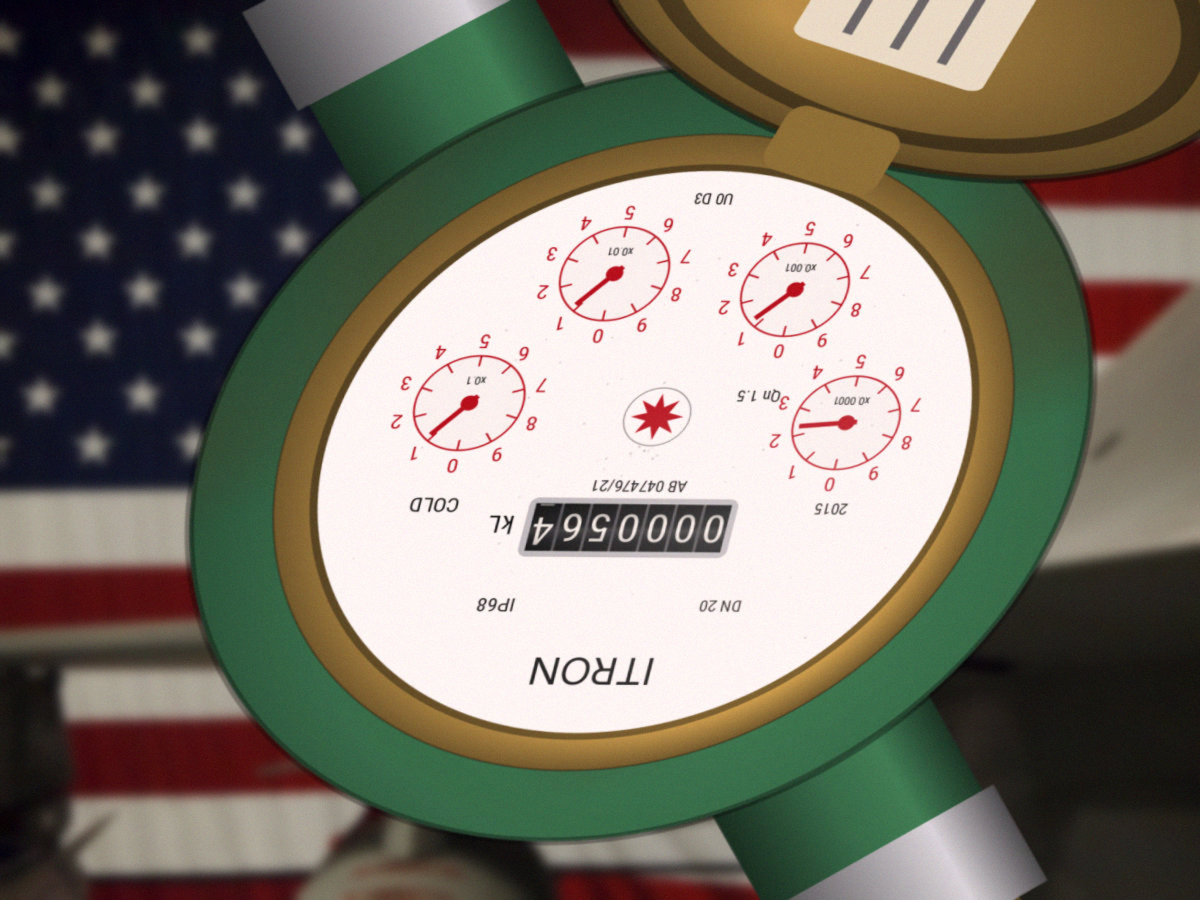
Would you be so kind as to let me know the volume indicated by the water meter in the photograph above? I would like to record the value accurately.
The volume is 564.1112 kL
